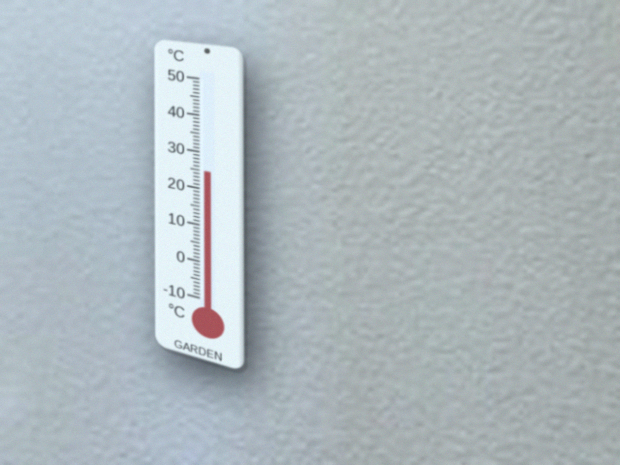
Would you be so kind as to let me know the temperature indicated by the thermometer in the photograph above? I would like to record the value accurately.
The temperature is 25 °C
